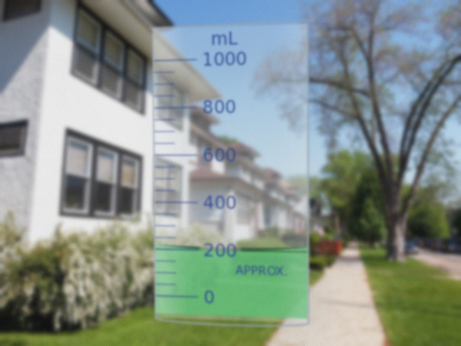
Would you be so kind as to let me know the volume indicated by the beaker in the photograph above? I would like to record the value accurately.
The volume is 200 mL
